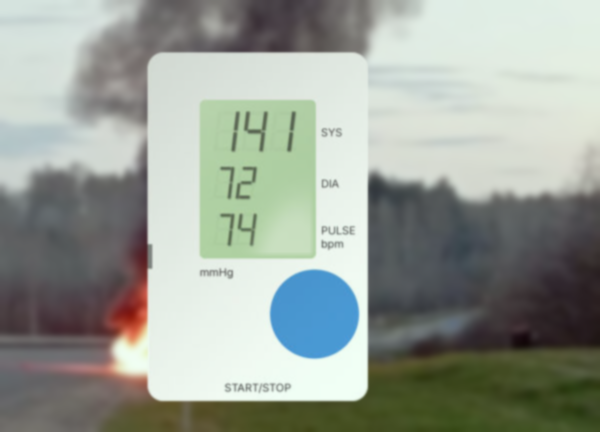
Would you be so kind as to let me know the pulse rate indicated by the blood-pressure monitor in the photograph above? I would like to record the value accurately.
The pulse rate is 74 bpm
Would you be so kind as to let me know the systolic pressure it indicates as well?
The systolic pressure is 141 mmHg
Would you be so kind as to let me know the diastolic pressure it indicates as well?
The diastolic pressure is 72 mmHg
